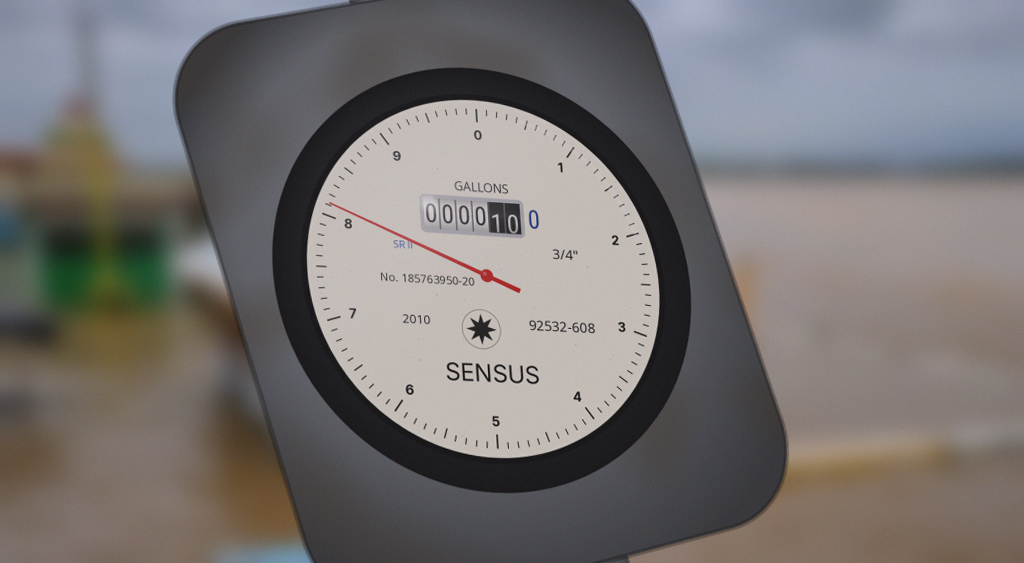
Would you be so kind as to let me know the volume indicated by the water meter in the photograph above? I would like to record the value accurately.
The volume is 98.1 gal
